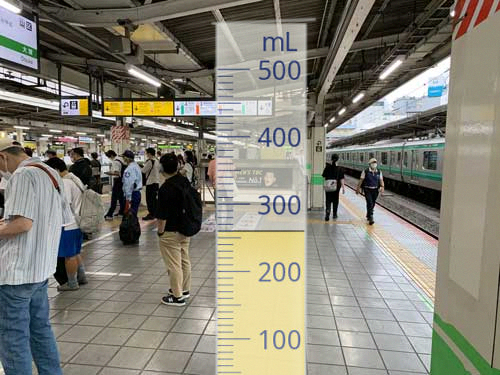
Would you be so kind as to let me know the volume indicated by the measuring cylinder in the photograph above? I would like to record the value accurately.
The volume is 260 mL
